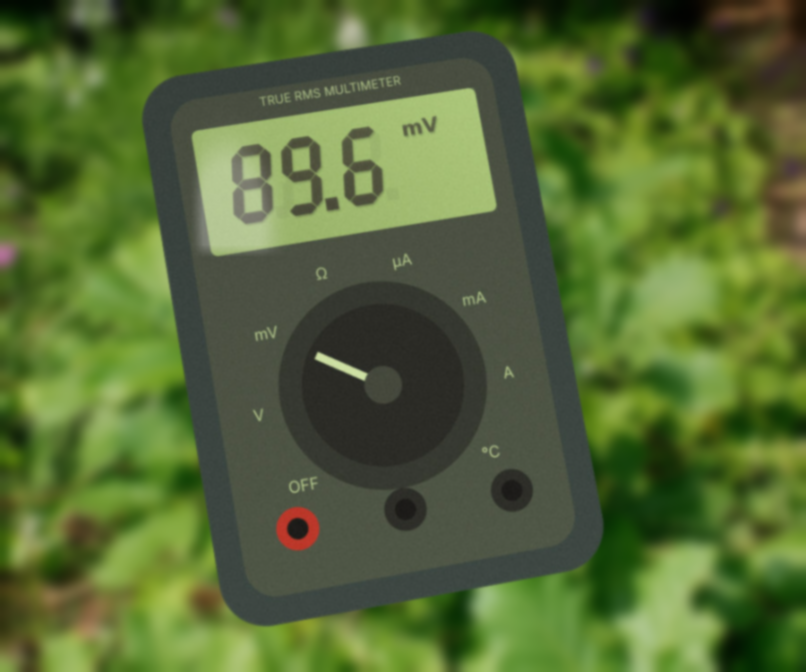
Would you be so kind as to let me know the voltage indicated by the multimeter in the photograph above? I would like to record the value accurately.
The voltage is 89.6 mV
